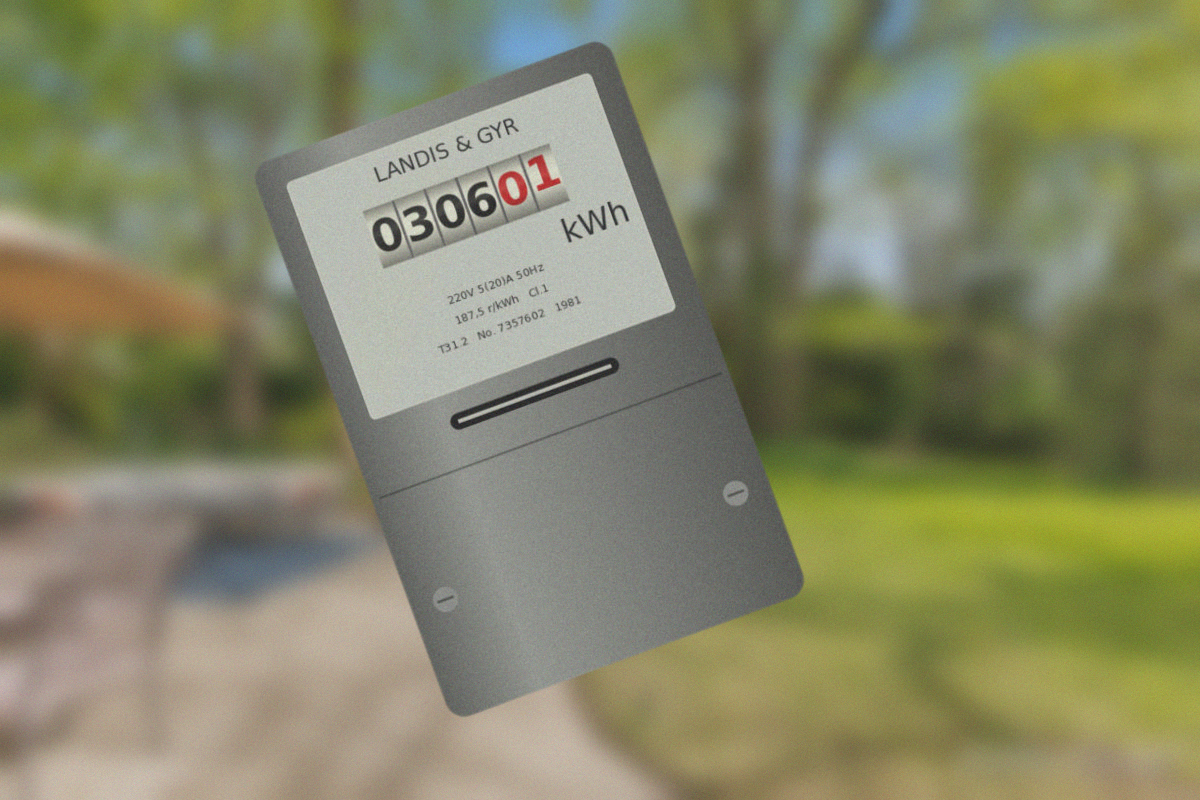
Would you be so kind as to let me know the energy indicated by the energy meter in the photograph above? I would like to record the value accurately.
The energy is 306.01 kWh
